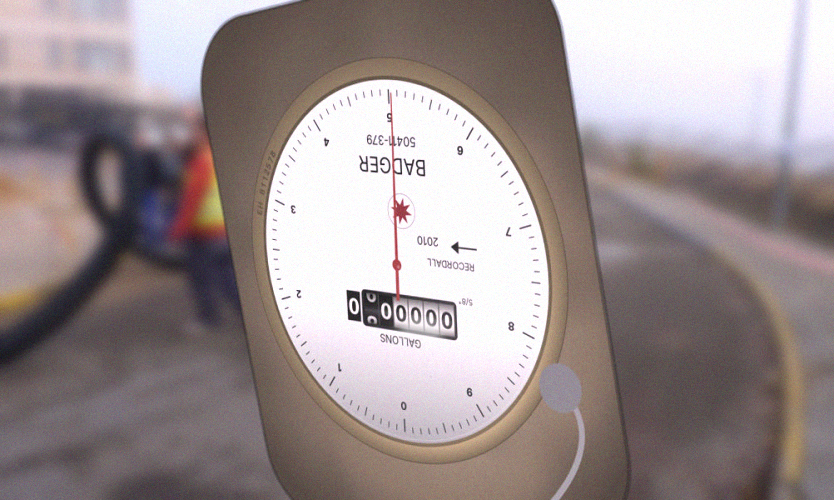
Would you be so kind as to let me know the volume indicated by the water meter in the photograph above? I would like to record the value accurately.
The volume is 85.0 gal
